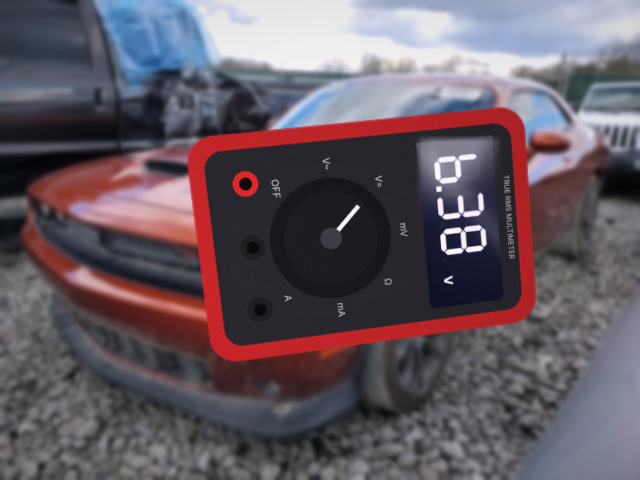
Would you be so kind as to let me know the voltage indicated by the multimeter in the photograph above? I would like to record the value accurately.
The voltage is 6.38 V
